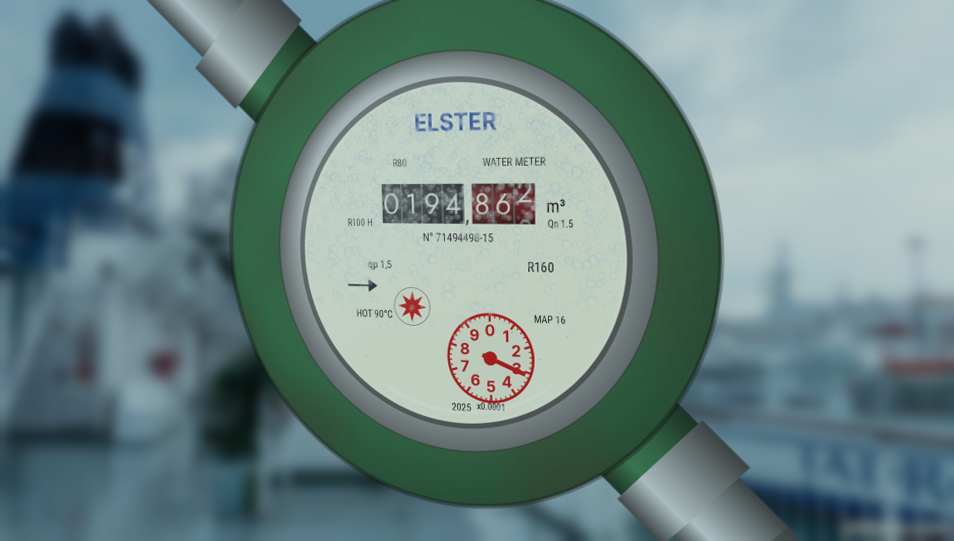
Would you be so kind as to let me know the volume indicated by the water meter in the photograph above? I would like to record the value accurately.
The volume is 194.8623 m³
